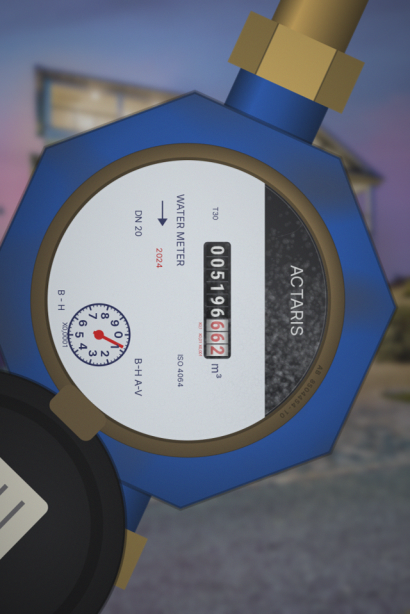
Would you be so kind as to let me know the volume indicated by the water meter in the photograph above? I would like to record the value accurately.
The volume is 5196.6620 m³
